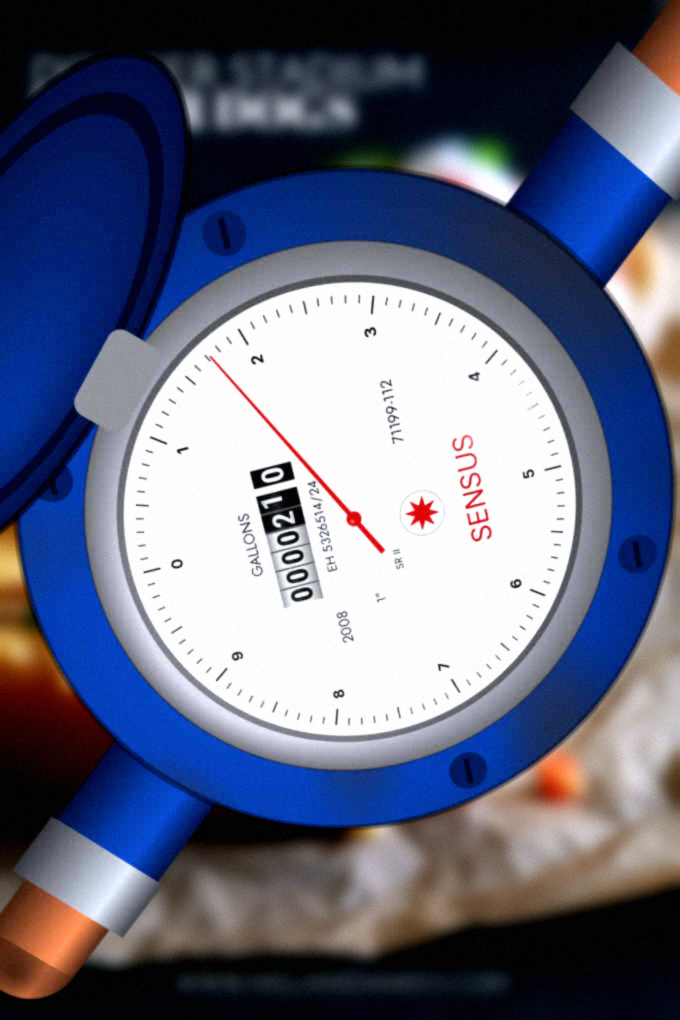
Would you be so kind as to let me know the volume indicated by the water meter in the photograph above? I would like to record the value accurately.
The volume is 211.7 gal
